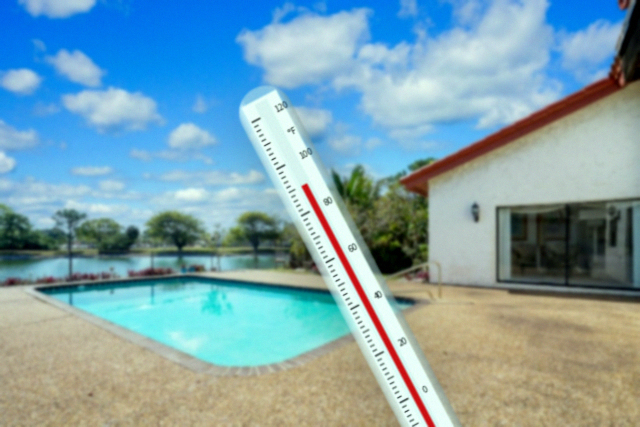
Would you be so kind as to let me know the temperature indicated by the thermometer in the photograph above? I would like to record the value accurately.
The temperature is 90 °F
